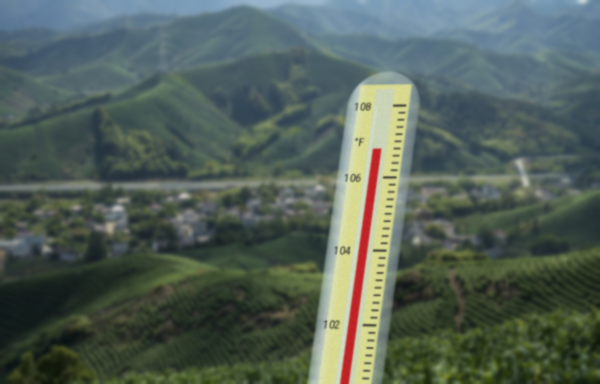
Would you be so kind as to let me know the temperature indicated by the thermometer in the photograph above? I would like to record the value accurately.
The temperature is 106.8 °F
